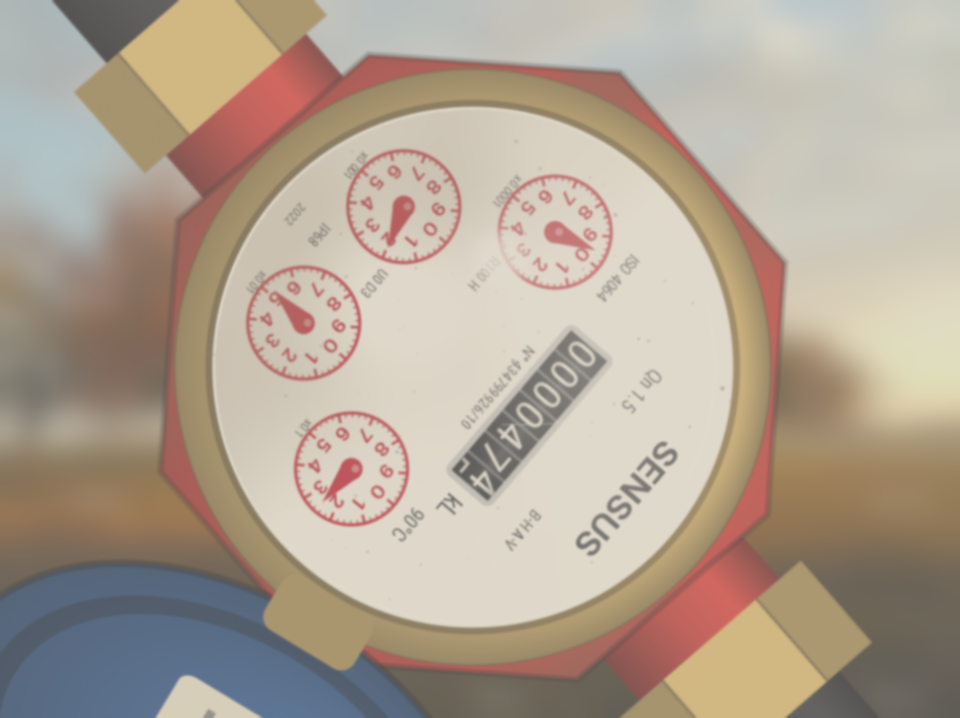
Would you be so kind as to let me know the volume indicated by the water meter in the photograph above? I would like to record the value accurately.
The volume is 474.2519 kL
